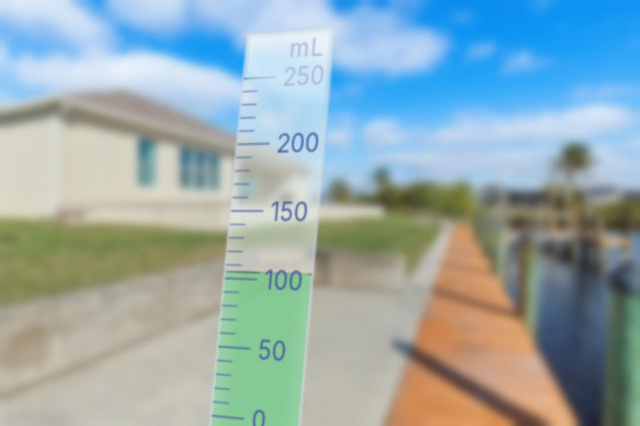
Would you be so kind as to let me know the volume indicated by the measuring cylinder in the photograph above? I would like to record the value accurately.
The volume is 105 mL
